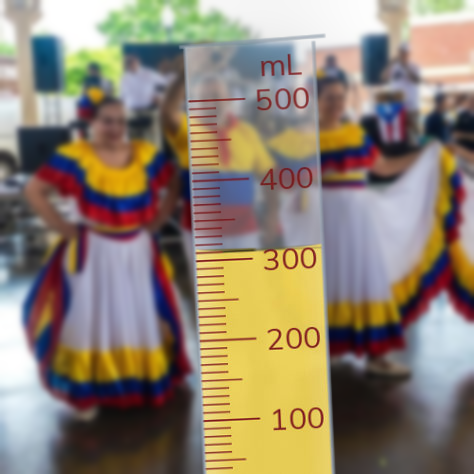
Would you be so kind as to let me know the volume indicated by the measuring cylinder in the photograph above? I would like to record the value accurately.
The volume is 310 mL
